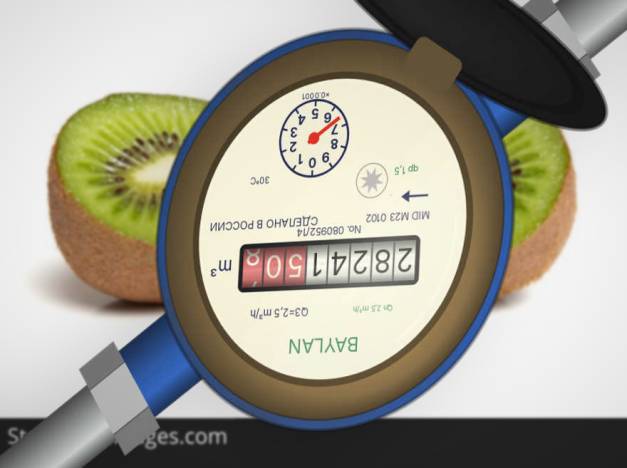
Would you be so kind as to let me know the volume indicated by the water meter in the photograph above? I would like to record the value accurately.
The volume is 28241.5076 m³
